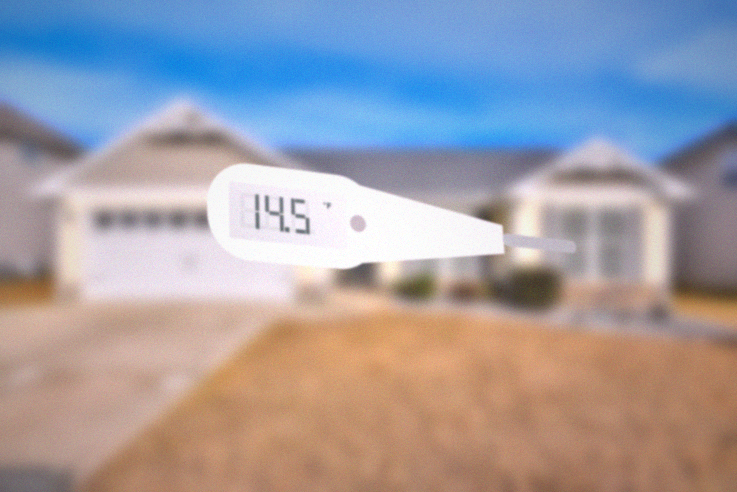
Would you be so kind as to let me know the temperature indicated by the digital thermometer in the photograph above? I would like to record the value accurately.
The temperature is 14.5 °F
